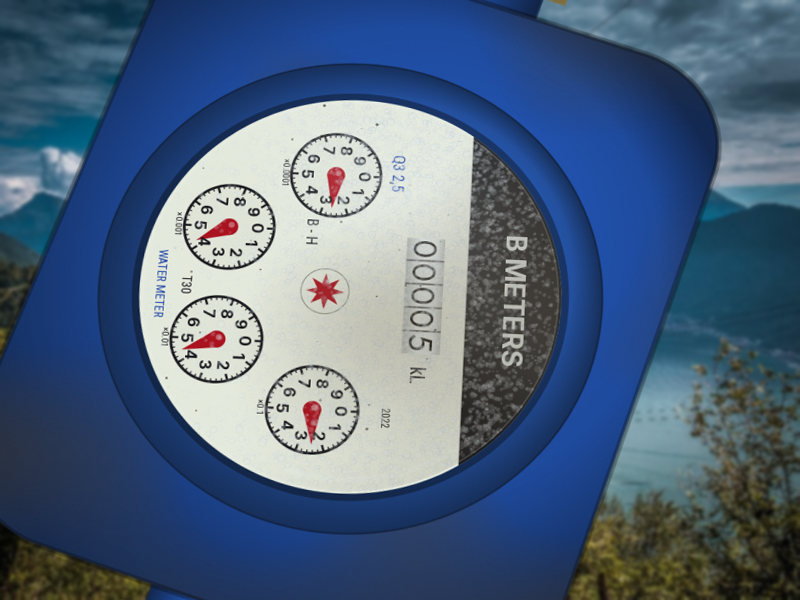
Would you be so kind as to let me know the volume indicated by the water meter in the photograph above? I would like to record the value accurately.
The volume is 5.2442 kL
